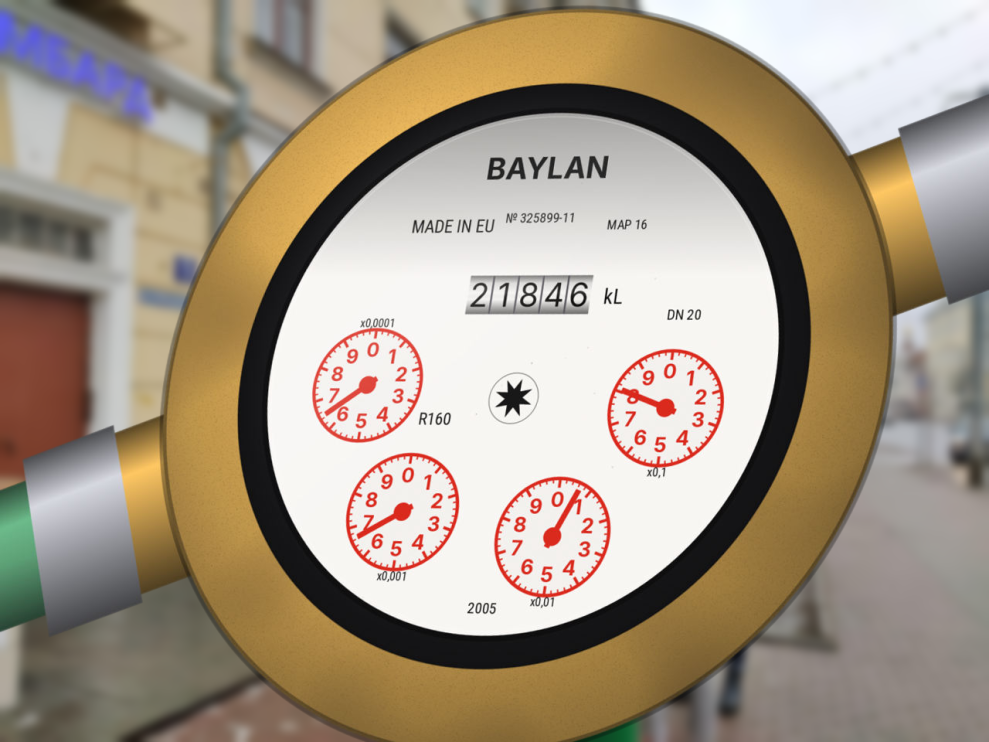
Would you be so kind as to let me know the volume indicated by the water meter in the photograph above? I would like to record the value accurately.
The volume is 21846.8066 kL
